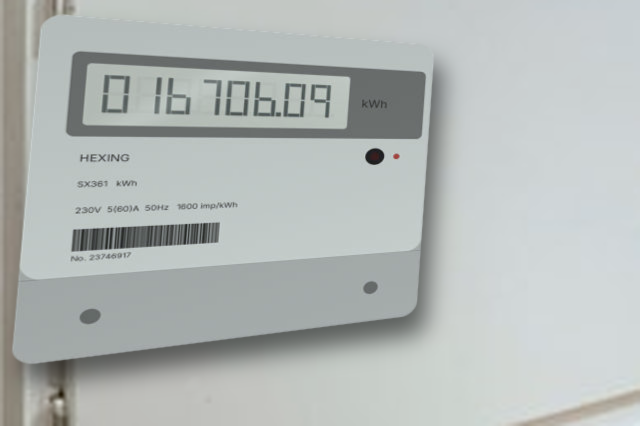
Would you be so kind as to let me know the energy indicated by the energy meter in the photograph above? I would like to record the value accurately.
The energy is 16706.09 kWh
